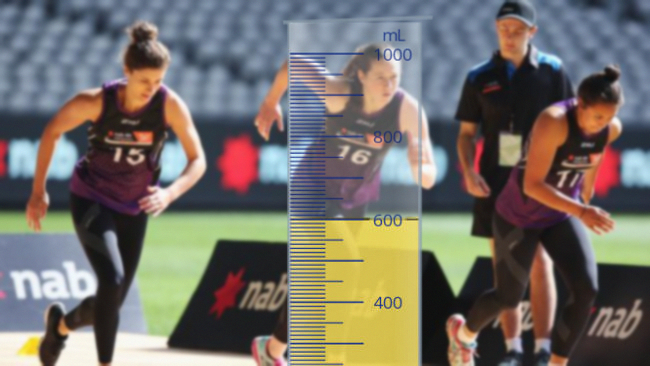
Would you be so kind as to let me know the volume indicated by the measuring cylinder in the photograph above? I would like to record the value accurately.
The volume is 600 mL
